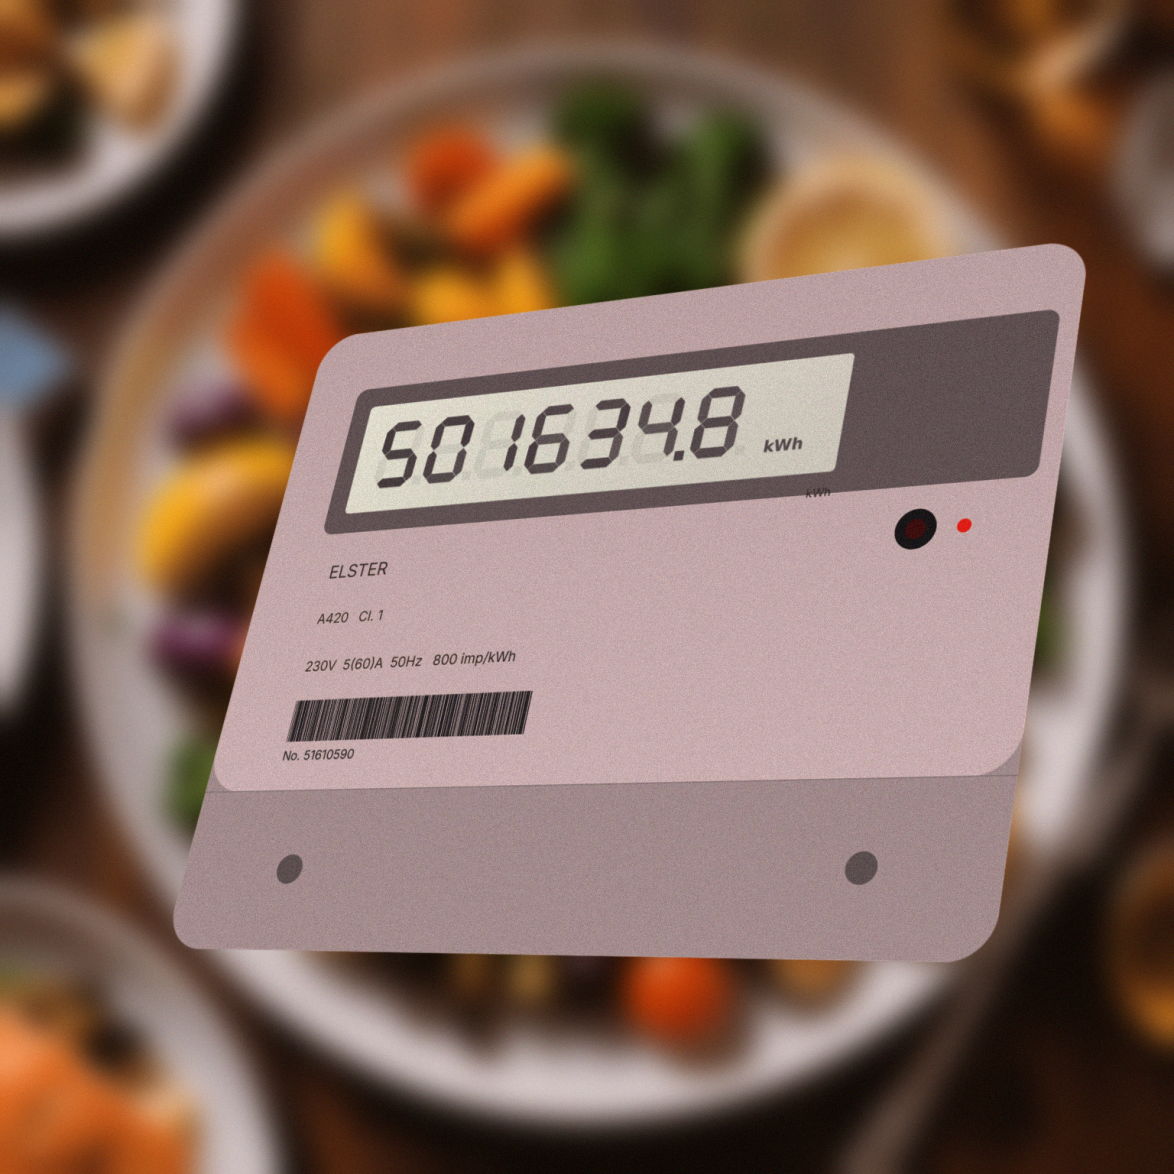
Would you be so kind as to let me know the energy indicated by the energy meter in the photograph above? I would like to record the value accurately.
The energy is 501634.8 kWh
